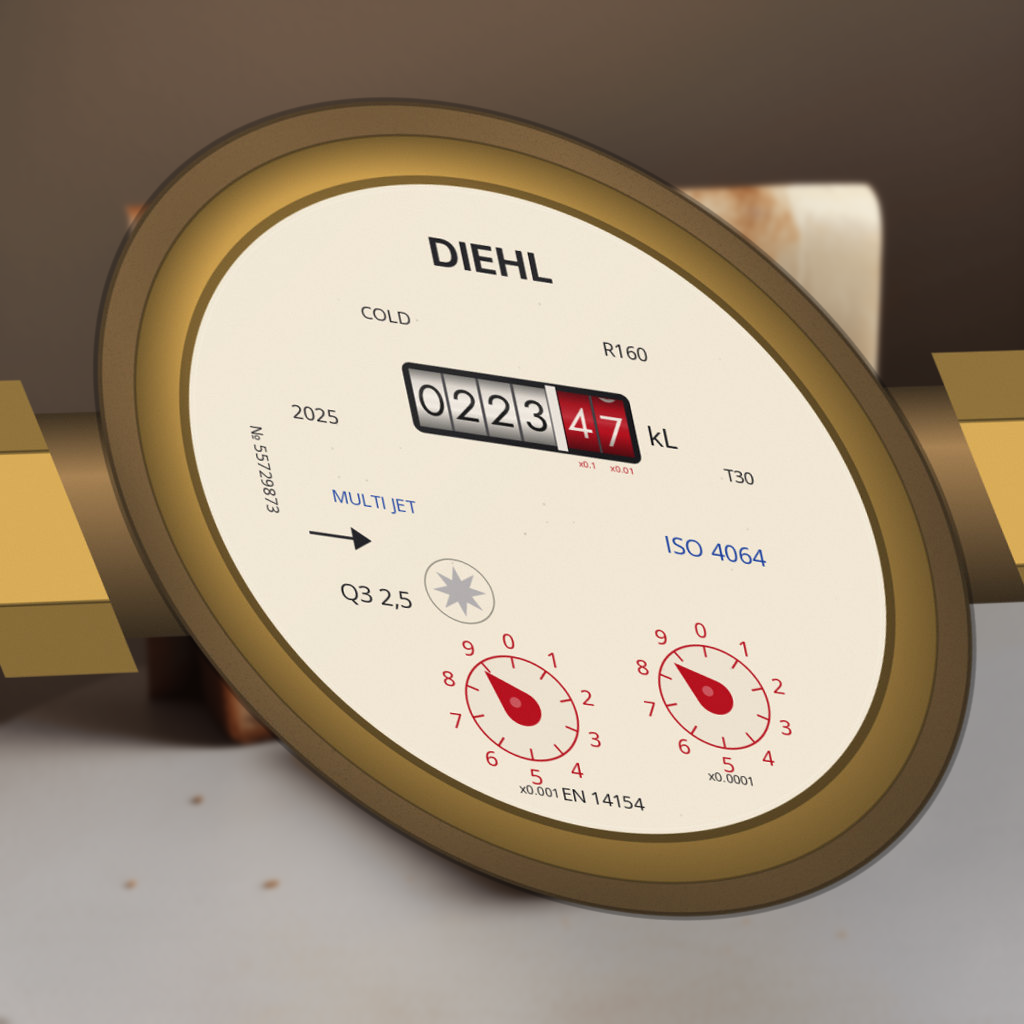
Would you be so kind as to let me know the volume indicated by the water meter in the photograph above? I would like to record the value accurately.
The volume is 223.4688 kL
